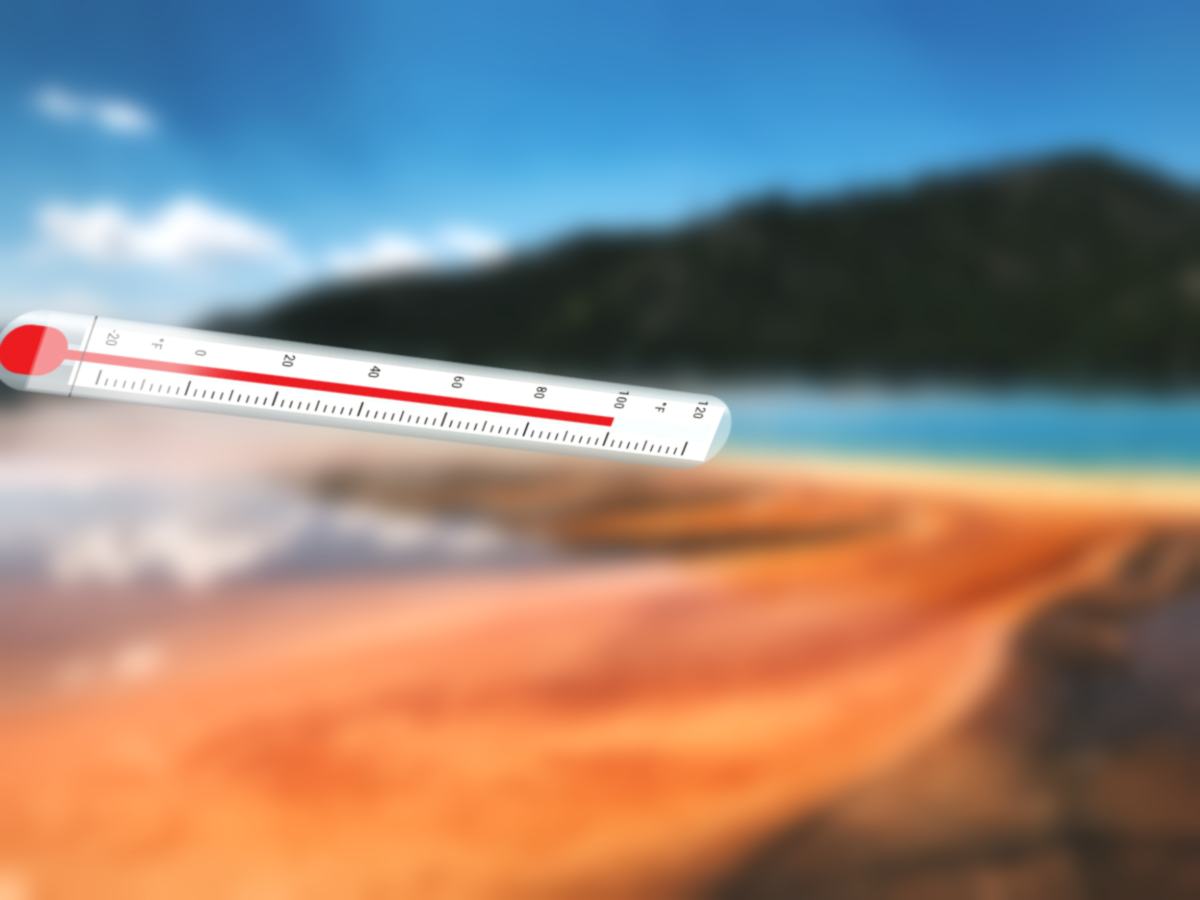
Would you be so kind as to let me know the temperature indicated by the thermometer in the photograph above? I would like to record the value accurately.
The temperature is 100 °F
